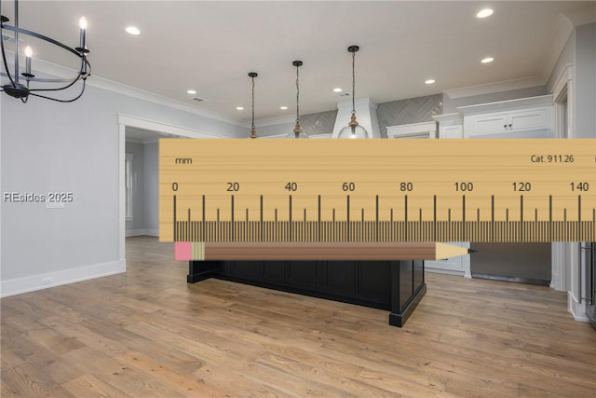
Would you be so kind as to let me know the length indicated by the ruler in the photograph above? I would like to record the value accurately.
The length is 105 mm
